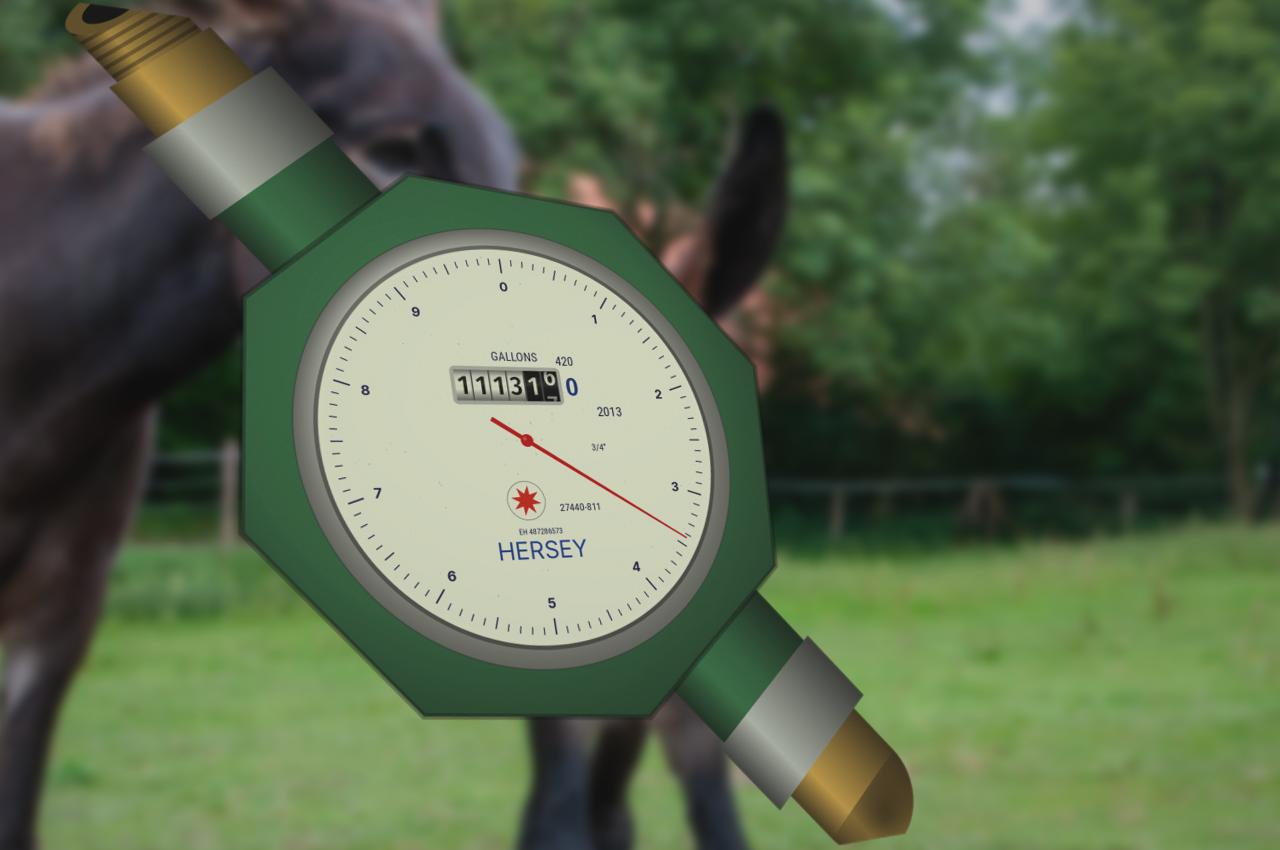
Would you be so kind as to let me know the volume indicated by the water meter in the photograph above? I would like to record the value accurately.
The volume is 1113163.4 gal
